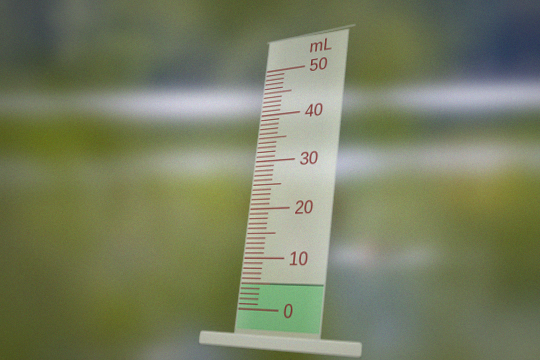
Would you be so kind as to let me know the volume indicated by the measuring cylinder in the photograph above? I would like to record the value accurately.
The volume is 5 mL
